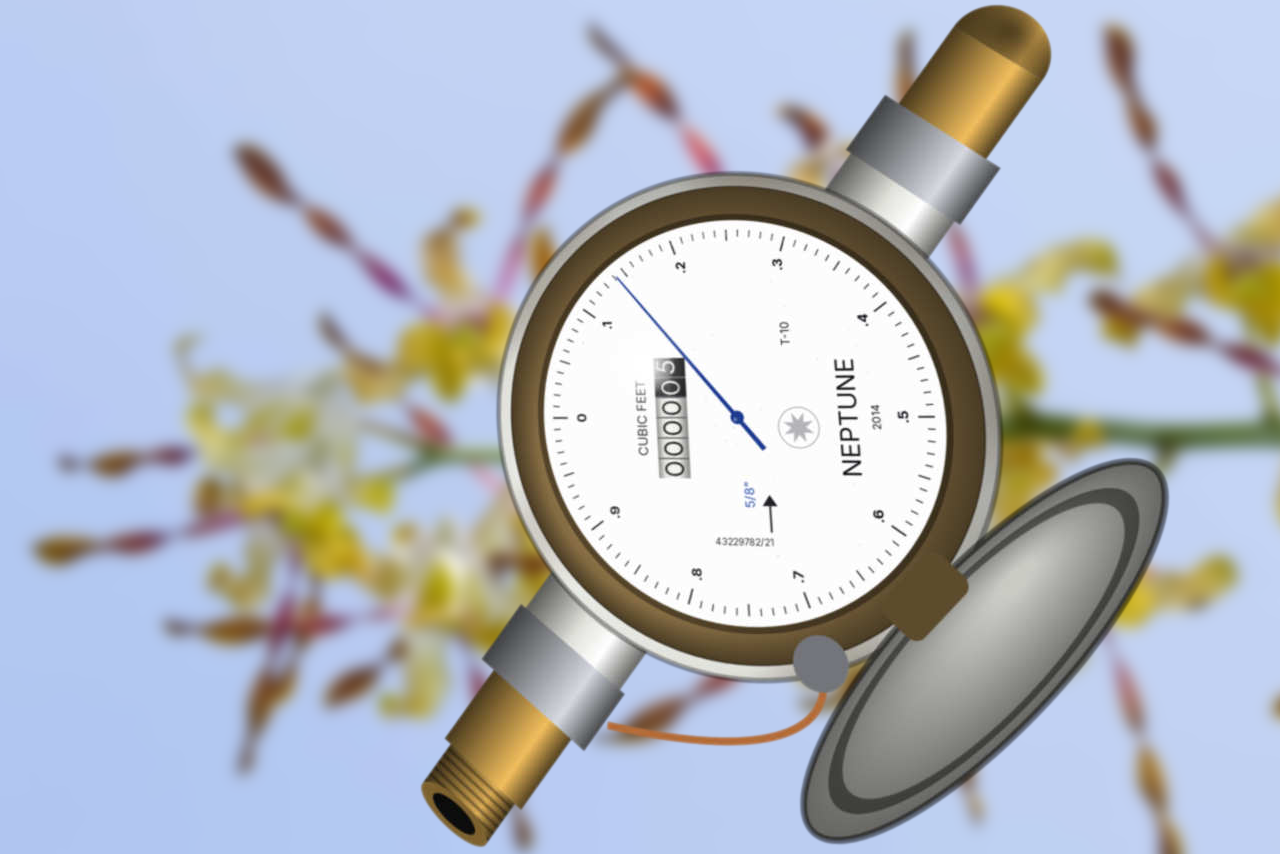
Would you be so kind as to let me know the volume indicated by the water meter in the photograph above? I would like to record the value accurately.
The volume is 5.14 ft³
